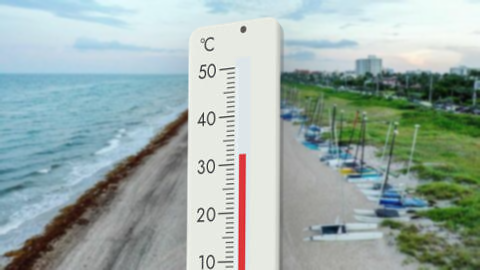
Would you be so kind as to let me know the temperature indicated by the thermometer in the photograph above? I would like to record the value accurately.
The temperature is 32 °C
